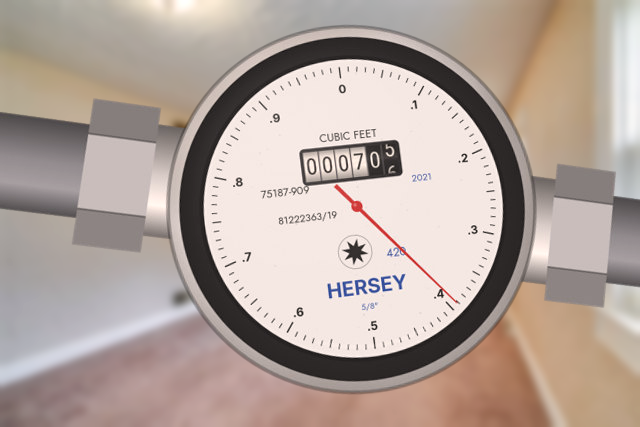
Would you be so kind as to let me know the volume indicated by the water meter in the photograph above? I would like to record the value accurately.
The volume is 705.39 ft³
